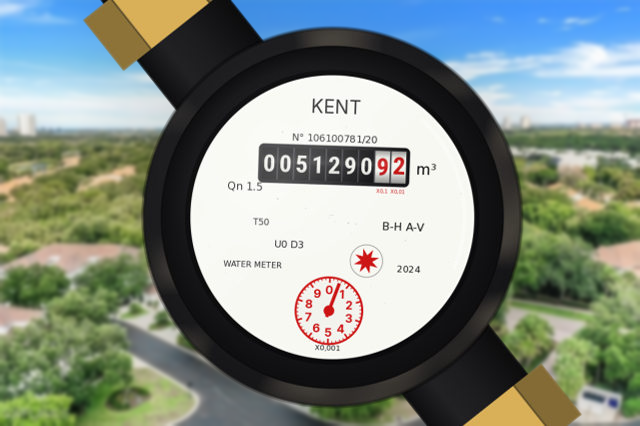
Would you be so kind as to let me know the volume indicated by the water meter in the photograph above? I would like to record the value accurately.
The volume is 51290.920 m³
